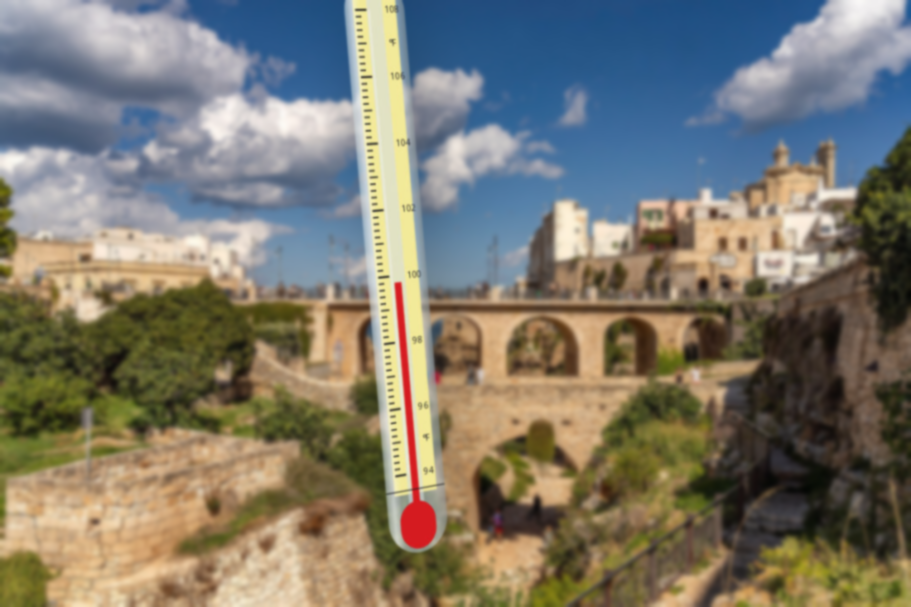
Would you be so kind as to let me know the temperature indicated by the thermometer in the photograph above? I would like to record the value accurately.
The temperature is 99.8 °F
